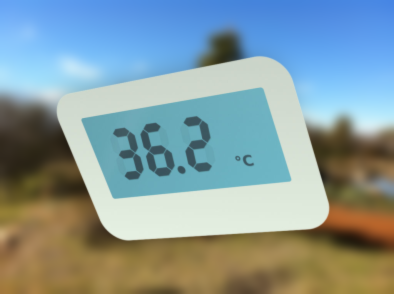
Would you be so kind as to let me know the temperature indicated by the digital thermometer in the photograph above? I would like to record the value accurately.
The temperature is 36.2 °C
